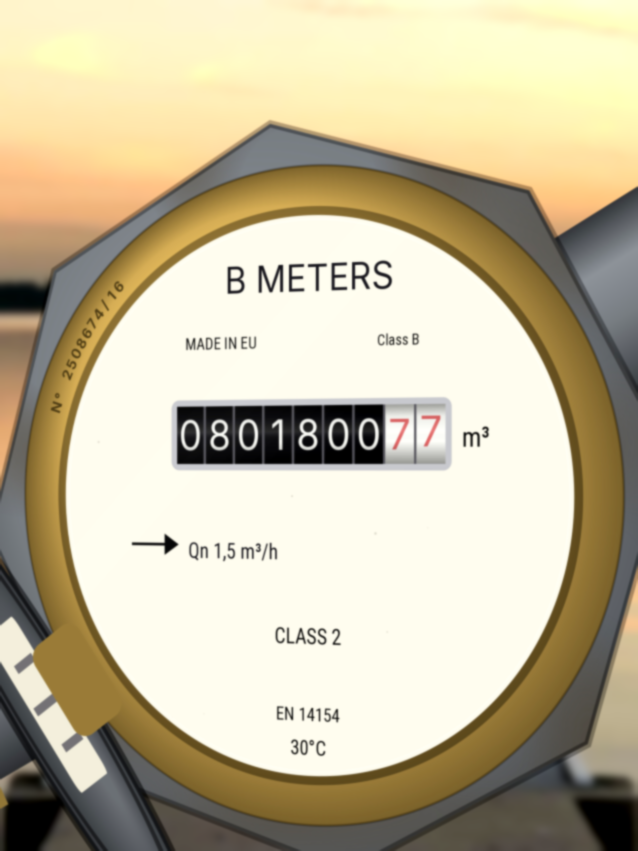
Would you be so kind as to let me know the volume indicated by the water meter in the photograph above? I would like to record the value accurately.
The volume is 801800.77 m³
